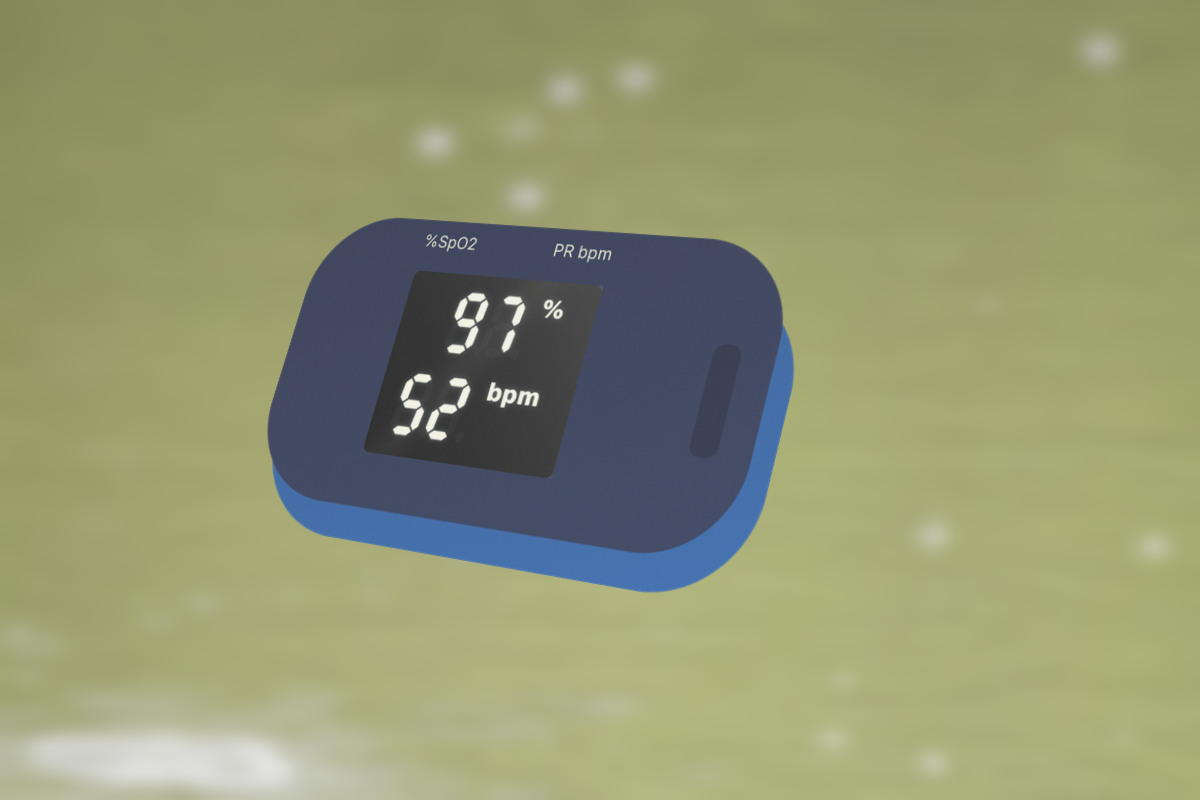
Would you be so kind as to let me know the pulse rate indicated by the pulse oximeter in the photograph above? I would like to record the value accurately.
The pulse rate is 52 bpm
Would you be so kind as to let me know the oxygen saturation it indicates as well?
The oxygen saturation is 97 %
